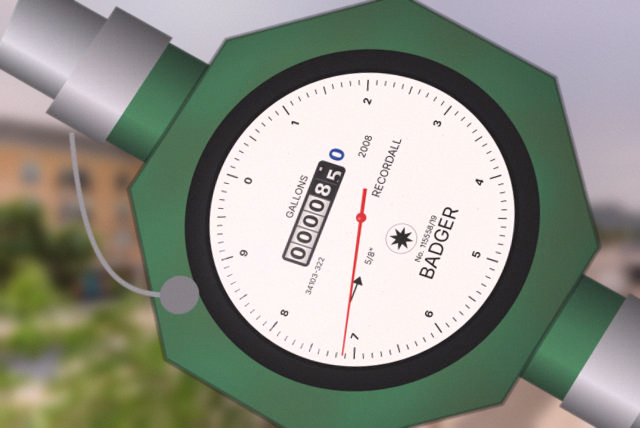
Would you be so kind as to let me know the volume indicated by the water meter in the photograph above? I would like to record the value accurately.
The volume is 847.1 gal
